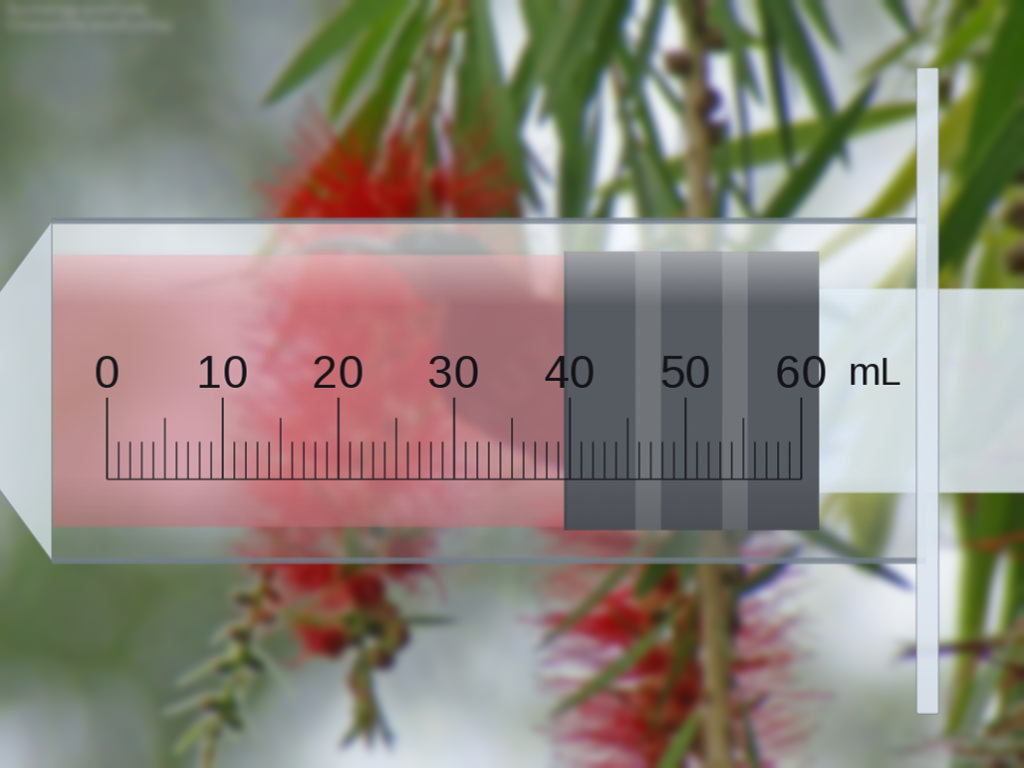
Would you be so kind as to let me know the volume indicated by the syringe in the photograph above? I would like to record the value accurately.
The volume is 39.5 mL
